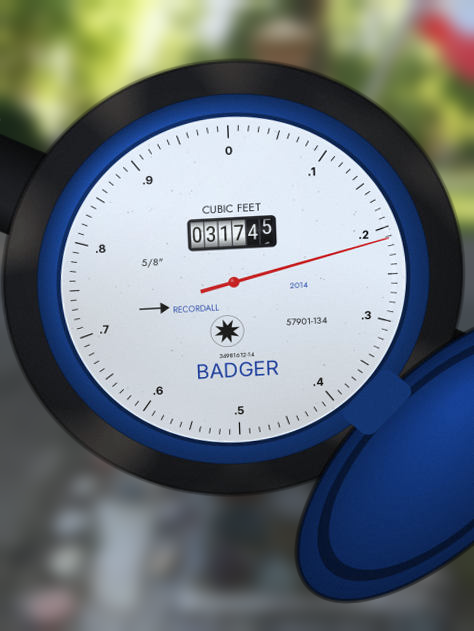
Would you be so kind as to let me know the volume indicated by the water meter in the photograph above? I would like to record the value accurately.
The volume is 31745.21 ft³
